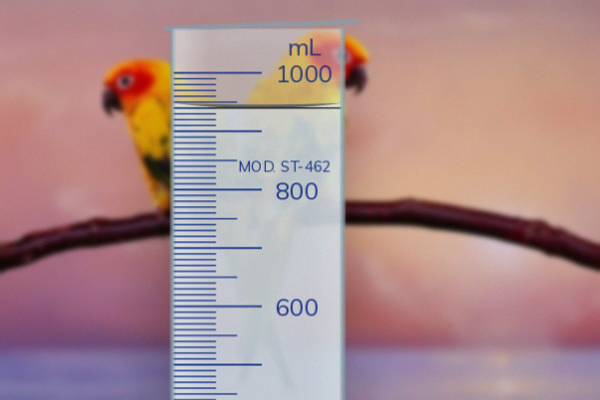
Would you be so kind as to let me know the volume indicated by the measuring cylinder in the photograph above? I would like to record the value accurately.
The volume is 940 mL
